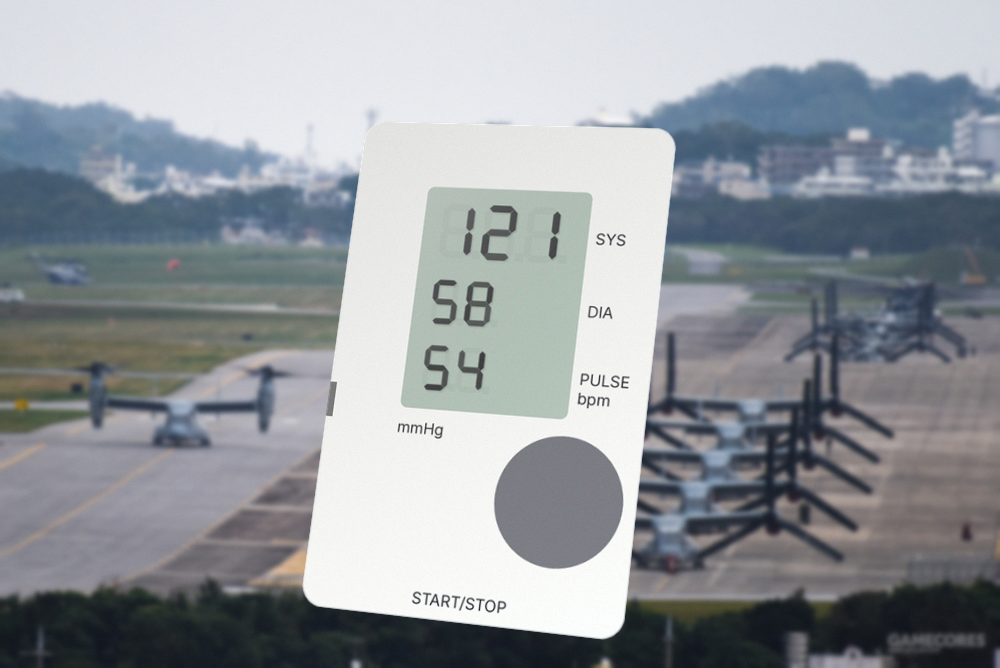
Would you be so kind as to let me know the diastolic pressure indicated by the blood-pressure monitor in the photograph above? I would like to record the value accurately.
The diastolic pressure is 58 mmHg
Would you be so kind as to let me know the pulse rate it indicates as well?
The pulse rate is 54 bpm
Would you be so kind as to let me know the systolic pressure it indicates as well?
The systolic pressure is 121 mmHg
